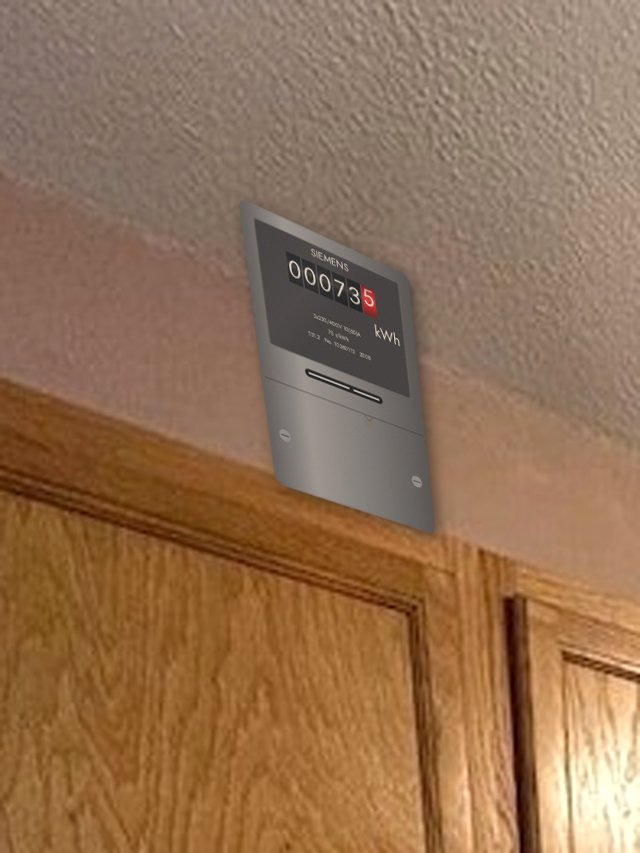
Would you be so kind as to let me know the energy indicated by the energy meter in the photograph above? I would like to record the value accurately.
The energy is 73.5 kWh
